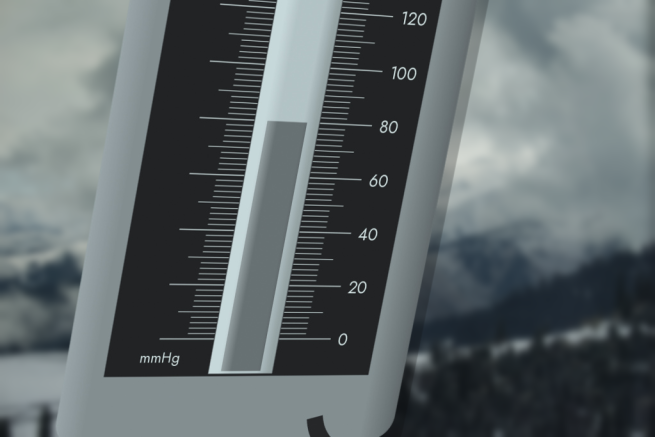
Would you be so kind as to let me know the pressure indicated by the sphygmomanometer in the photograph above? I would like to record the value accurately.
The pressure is 80 mmHg
